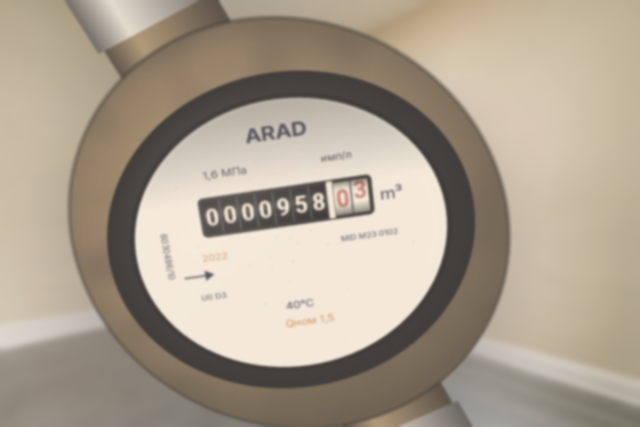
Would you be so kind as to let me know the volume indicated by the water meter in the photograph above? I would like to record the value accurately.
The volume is 958.03 m³
